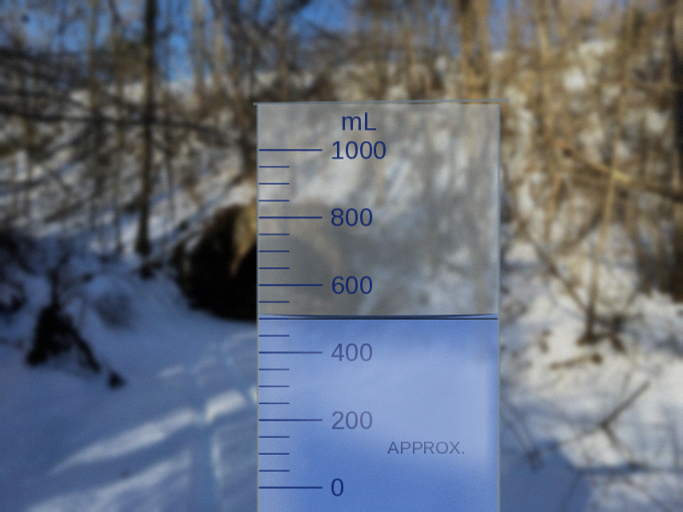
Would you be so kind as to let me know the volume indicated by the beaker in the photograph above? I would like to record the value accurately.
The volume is 500 mL
